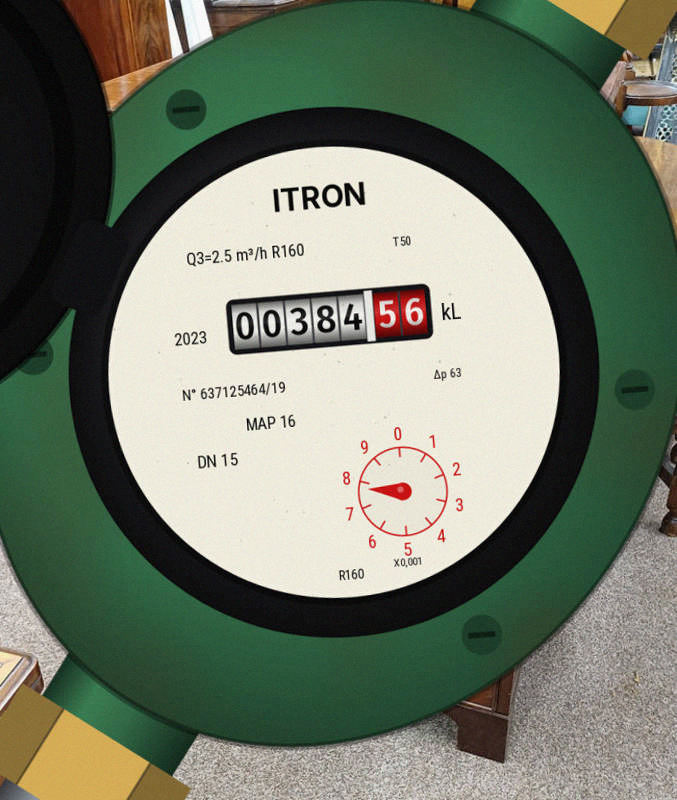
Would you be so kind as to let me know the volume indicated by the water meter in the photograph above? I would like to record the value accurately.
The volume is 384.567 kL
